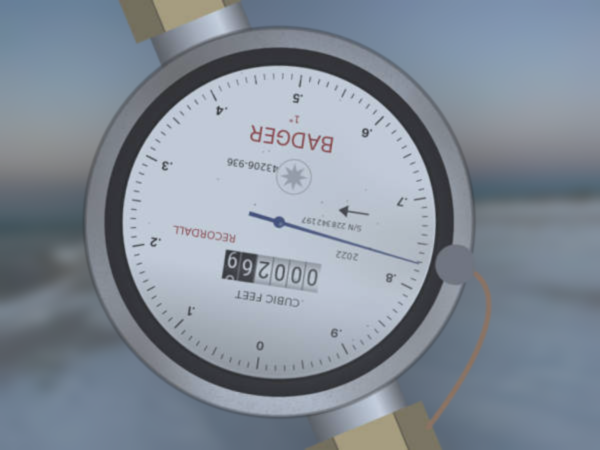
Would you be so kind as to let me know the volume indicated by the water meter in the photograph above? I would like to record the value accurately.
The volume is 268.77 ft³
